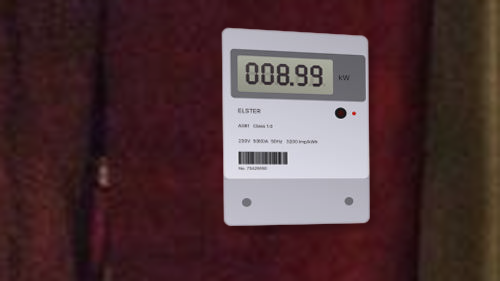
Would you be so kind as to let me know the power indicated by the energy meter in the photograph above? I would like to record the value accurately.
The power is 8.99 kW
